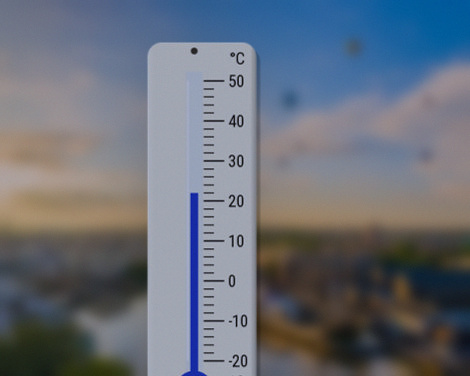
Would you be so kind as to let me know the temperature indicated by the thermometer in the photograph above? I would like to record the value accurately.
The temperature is 22 °C
